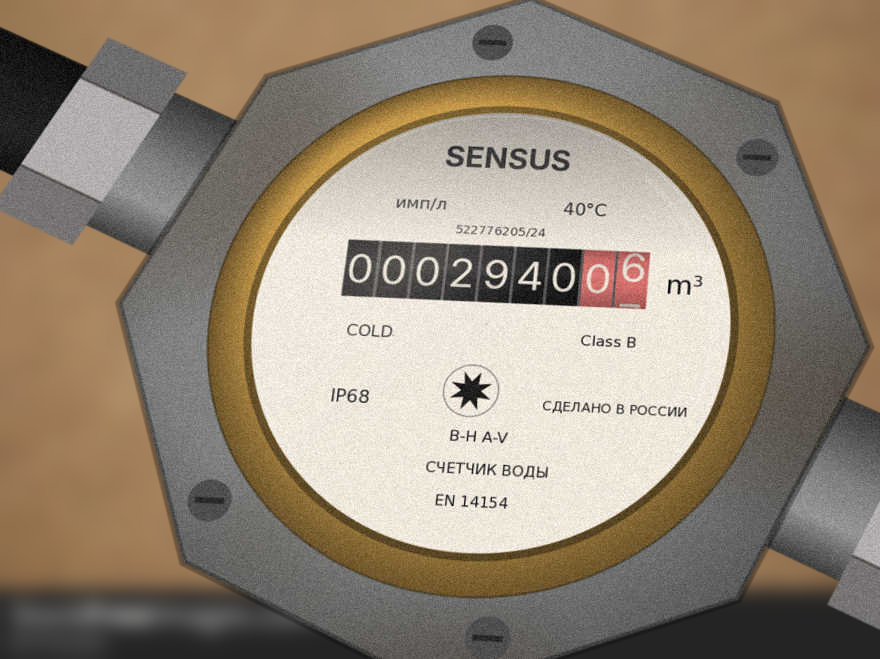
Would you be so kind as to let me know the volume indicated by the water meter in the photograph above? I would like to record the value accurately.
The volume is 2940.06 m³
